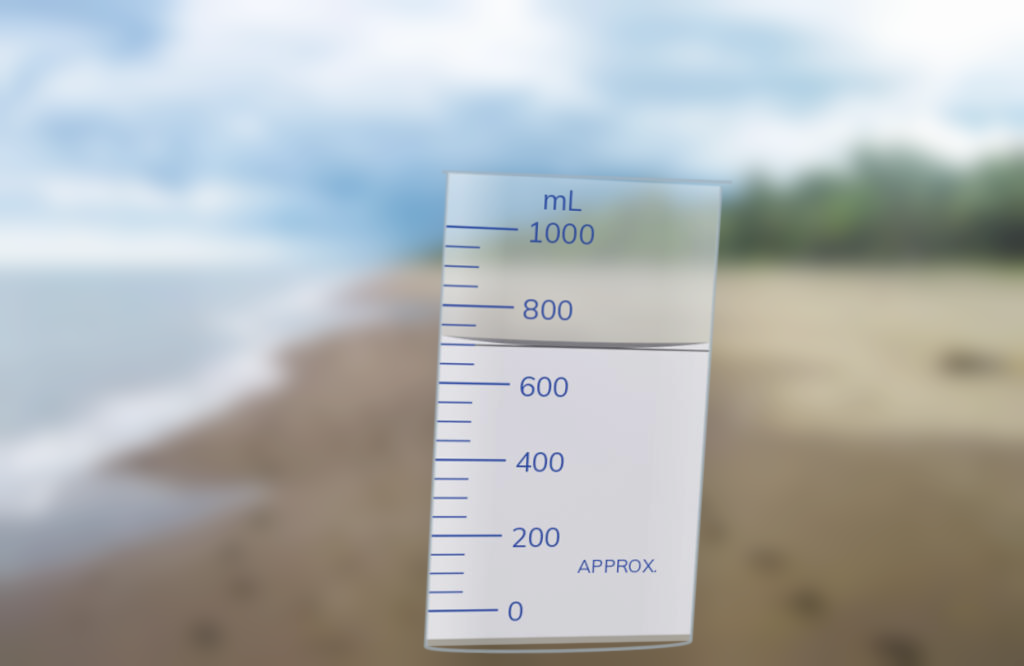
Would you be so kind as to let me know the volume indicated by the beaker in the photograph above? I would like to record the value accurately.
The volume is 700 mL
